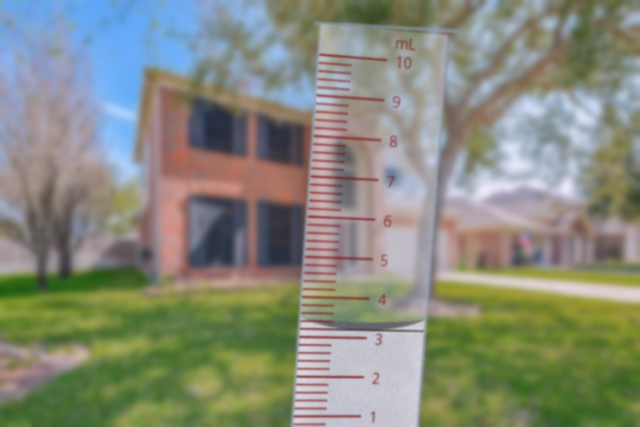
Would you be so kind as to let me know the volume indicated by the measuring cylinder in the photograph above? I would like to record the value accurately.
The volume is 3.2 mL
